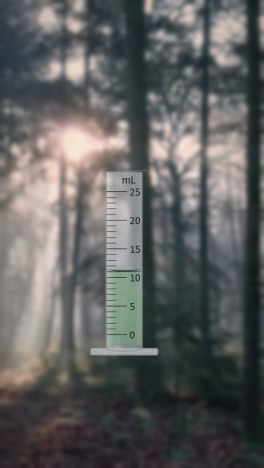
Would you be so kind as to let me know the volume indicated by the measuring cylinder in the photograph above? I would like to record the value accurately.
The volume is 11 mL
